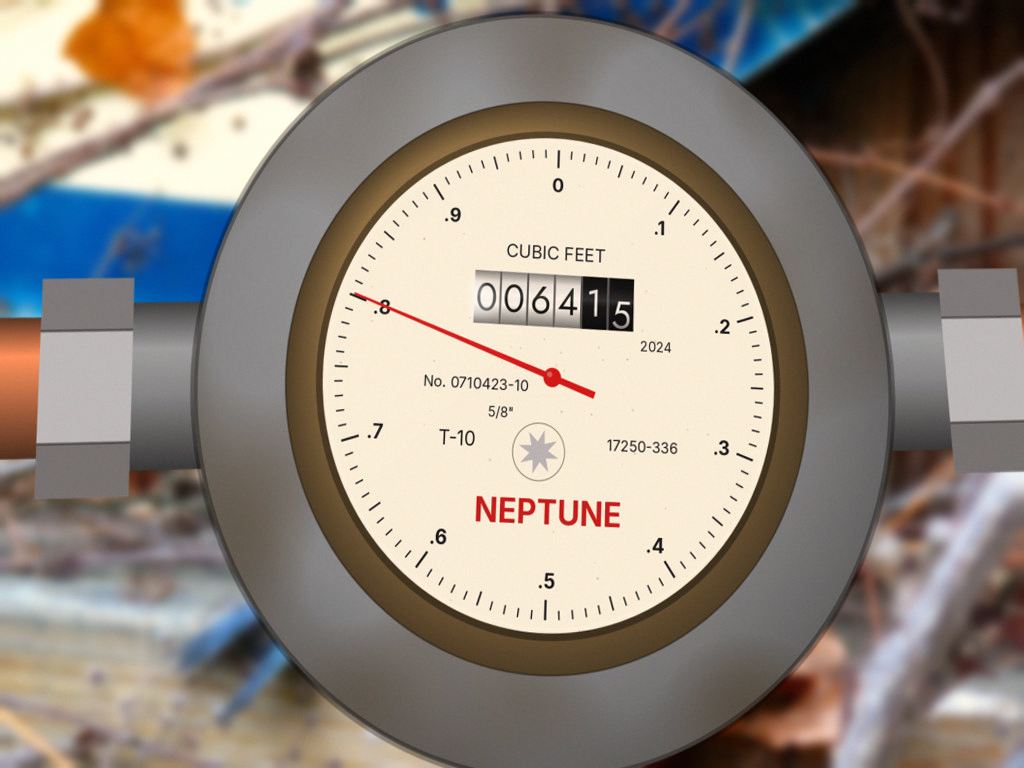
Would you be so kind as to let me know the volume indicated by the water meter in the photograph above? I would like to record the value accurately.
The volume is 6414.80 ft³
